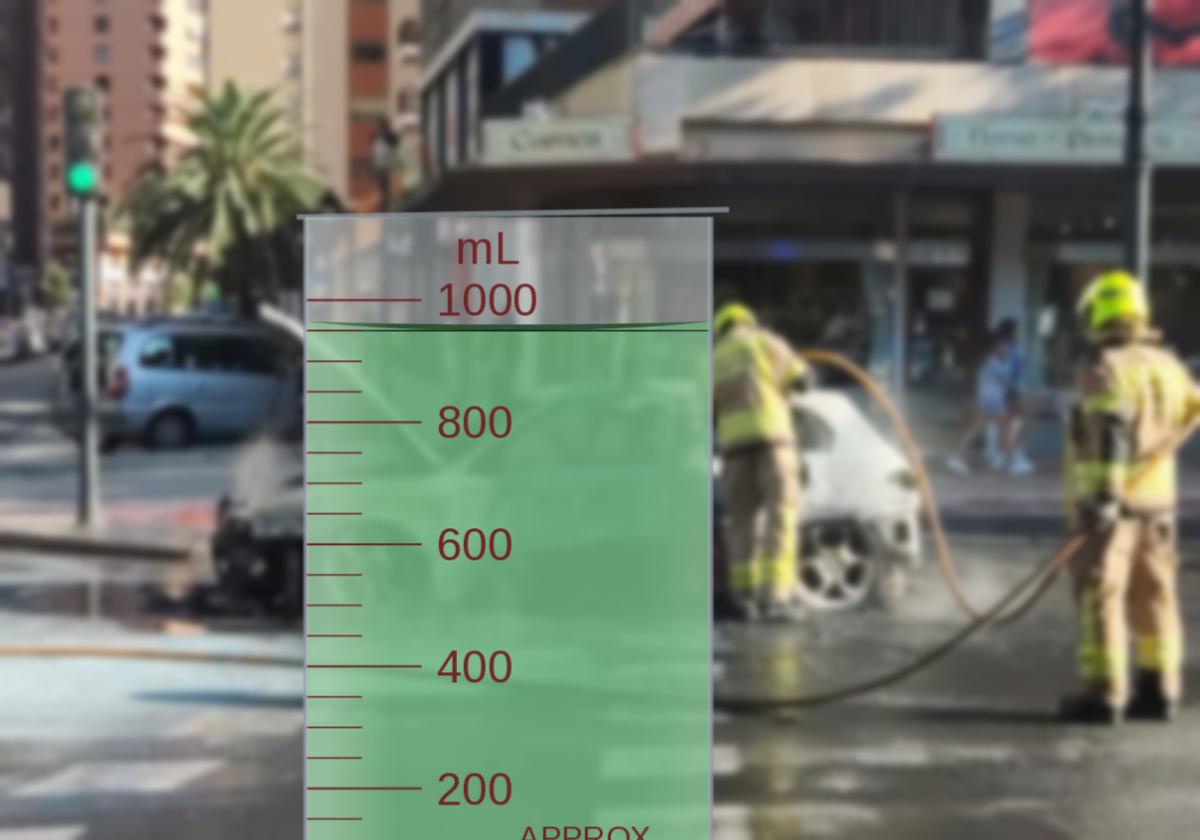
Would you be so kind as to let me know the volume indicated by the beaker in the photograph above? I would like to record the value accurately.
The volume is 950 mL
